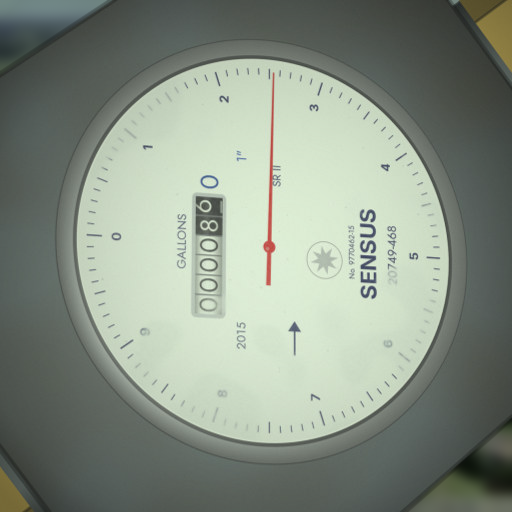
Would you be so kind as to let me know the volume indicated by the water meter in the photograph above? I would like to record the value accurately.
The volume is 862.5 gal
